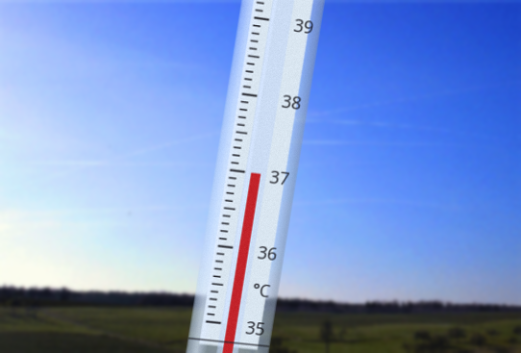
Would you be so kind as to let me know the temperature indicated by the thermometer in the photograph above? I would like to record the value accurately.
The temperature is 37 °C
